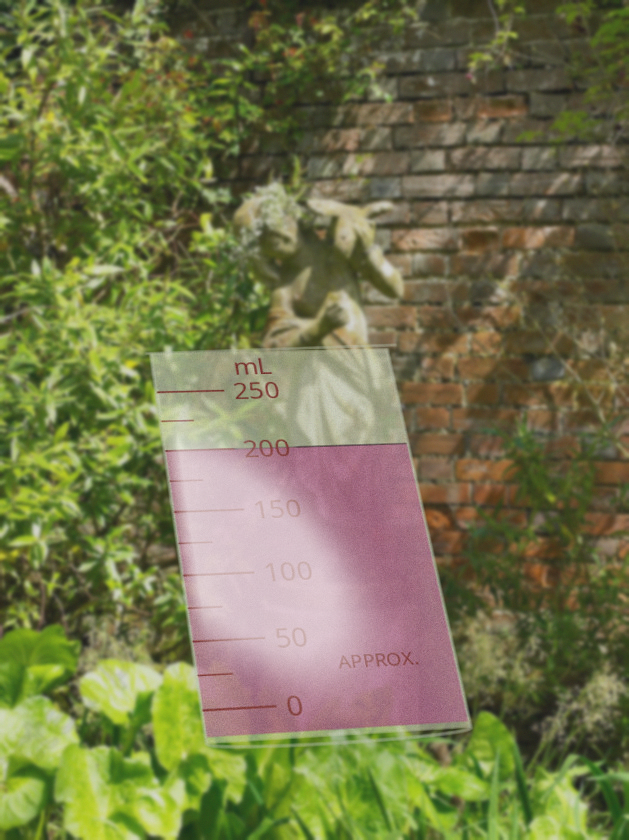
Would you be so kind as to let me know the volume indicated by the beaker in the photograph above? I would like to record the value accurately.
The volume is 200 mL
